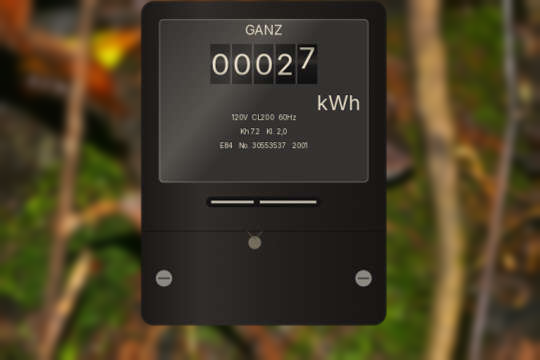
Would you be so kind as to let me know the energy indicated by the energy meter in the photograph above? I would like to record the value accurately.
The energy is 27 kWh
